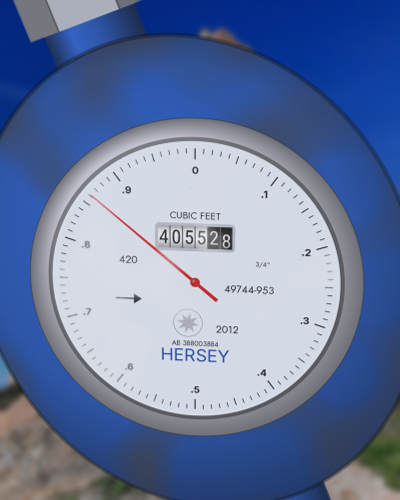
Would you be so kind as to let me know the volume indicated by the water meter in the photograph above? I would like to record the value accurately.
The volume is 405527.86 ft³
